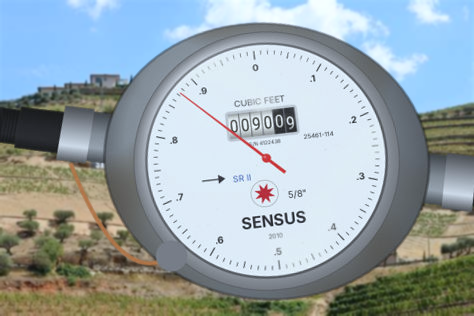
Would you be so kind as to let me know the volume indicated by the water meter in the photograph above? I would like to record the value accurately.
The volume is 9008.87 ft³
